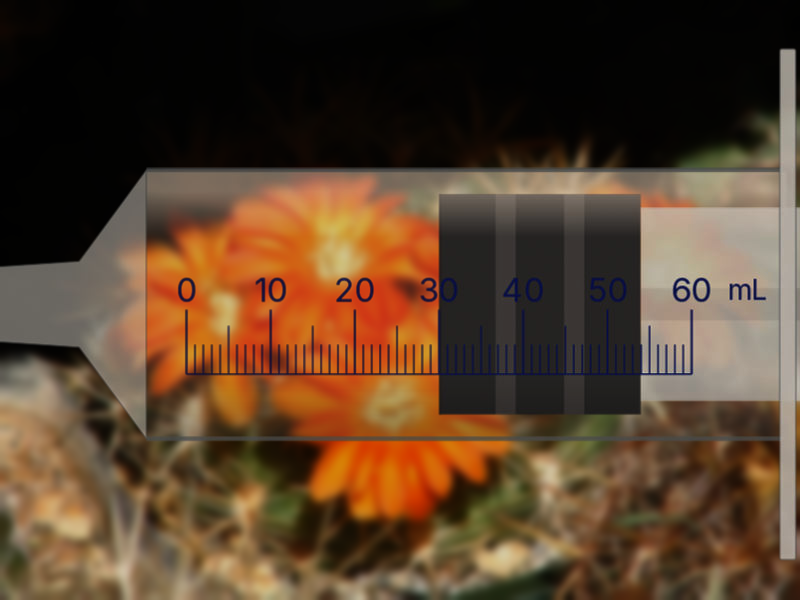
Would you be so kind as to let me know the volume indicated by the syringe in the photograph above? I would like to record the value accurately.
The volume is 30 mL
